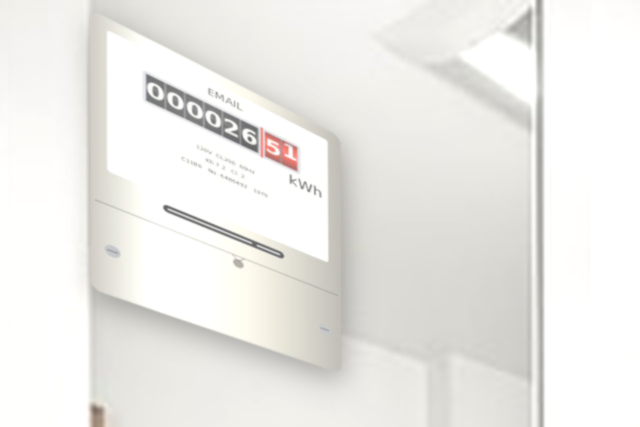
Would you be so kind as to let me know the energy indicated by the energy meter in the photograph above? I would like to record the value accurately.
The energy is 26.51 kWh
